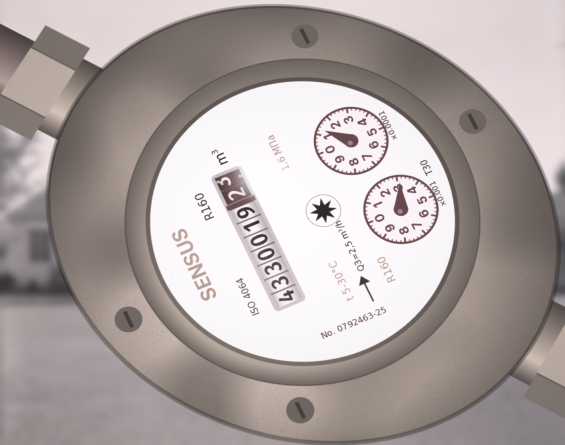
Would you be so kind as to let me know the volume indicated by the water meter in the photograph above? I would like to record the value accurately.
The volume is 4330019.2331 m³
